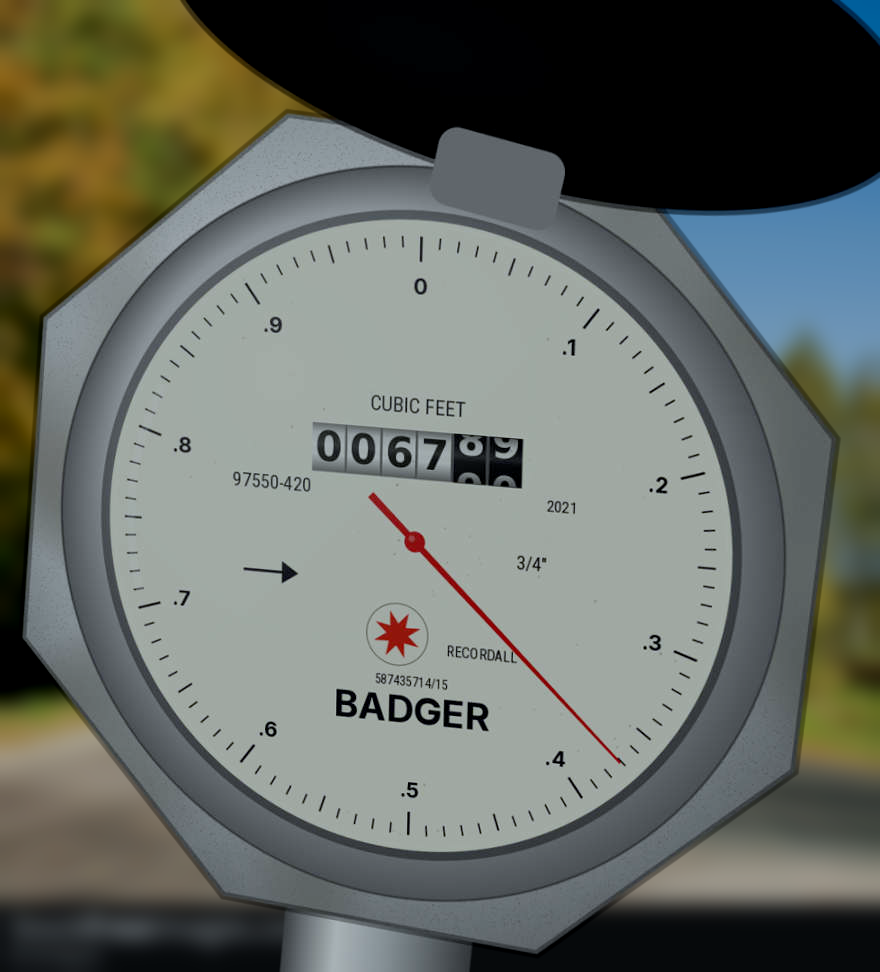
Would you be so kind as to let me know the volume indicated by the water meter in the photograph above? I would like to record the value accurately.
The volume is 6789.37 ft³
